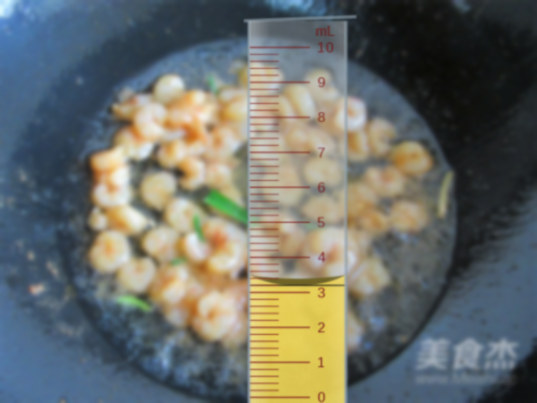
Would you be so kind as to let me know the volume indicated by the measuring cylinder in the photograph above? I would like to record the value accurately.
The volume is 3.2 mL
